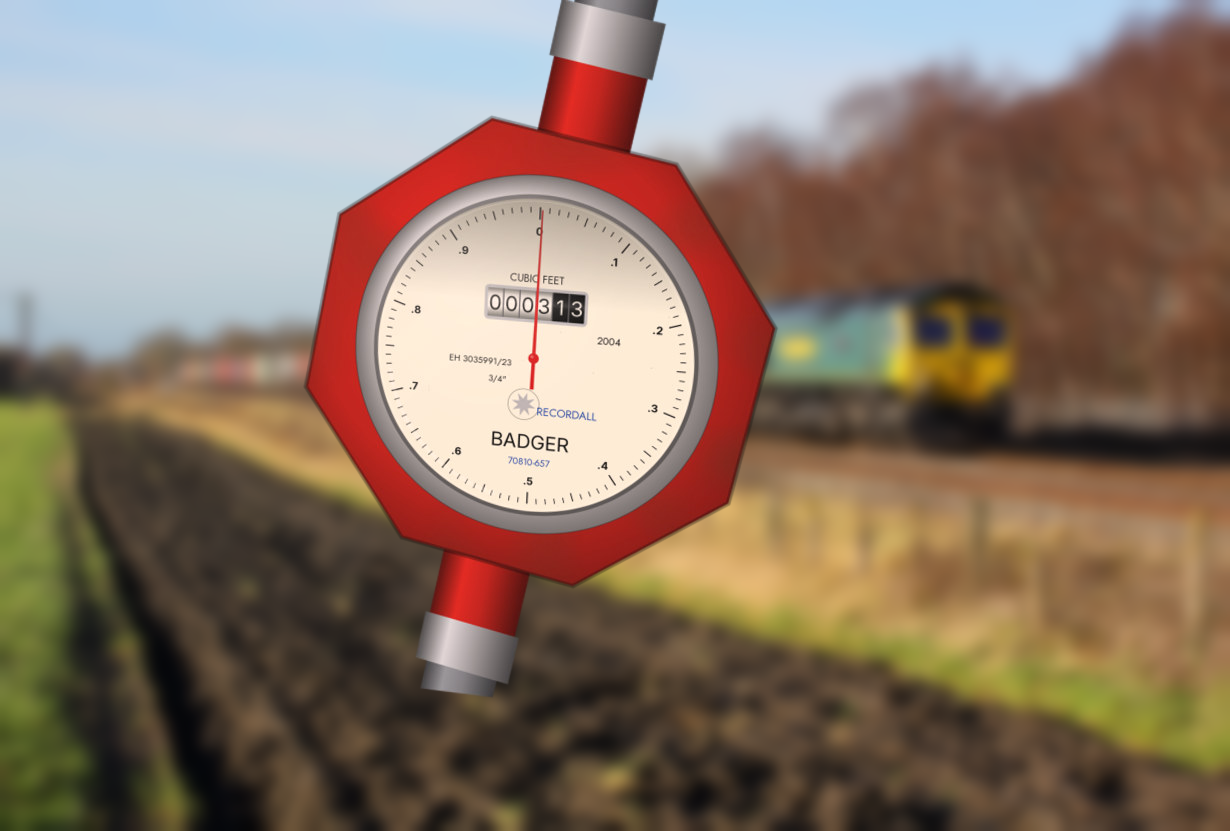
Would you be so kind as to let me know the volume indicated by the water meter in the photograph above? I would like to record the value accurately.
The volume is 313.00 ft³
